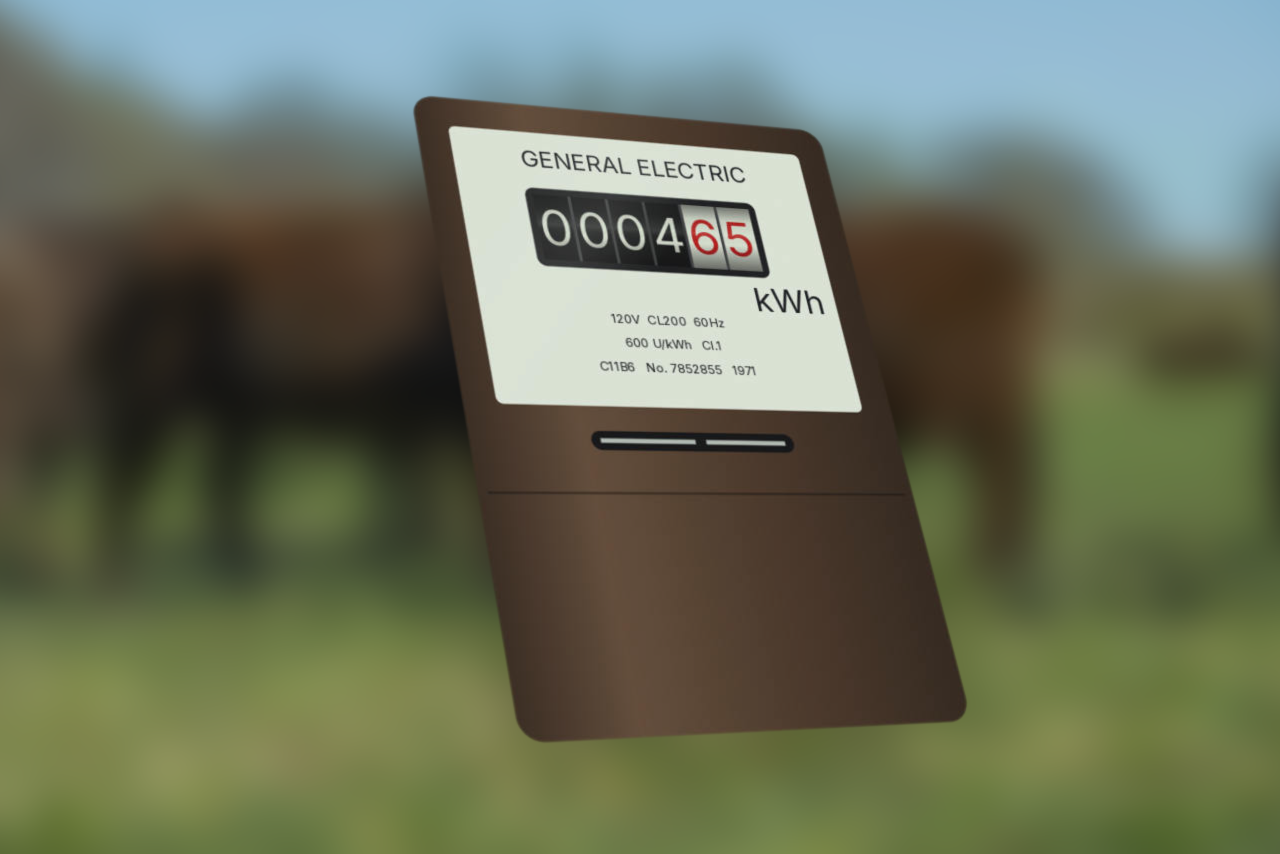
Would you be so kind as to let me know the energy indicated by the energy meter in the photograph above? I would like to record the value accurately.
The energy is 4.65 kWh
